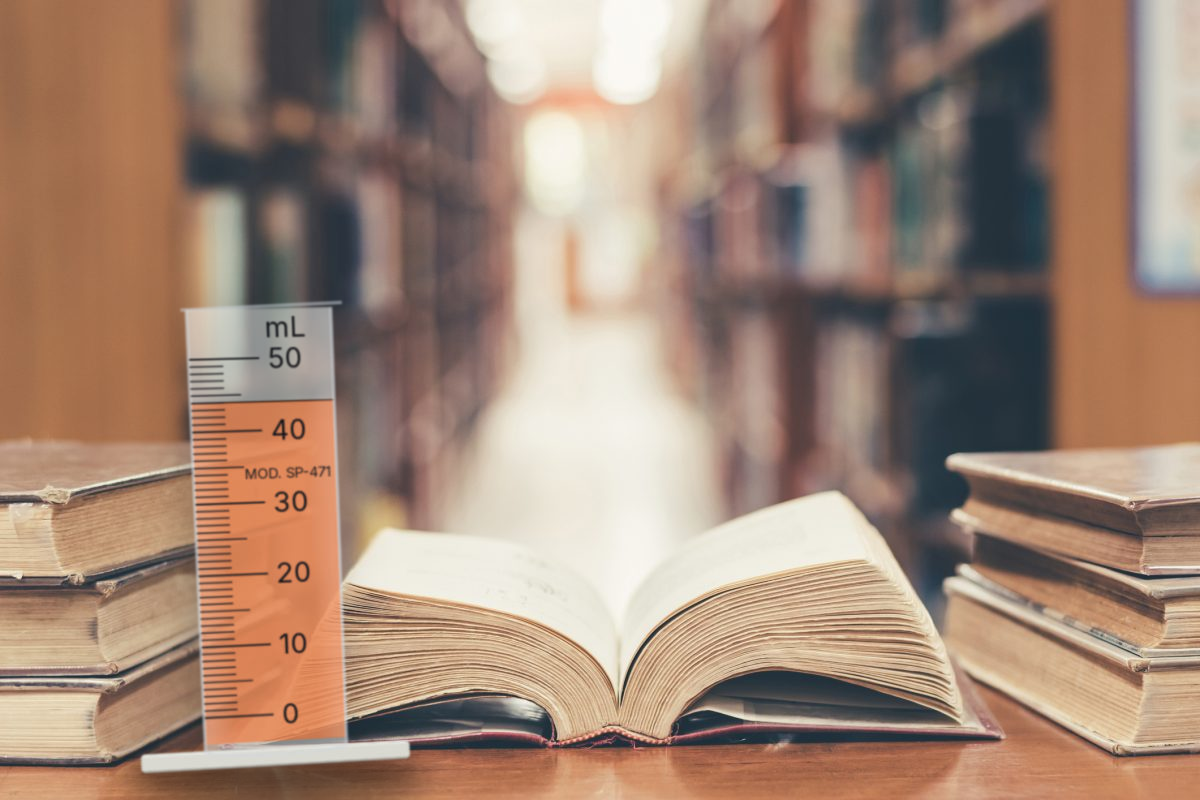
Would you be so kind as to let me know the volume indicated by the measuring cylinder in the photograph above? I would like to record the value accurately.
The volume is 44 mL
